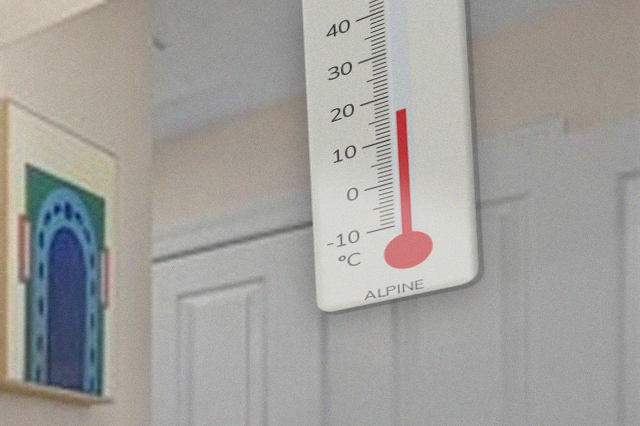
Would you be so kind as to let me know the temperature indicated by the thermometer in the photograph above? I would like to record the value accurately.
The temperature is 16 °C
